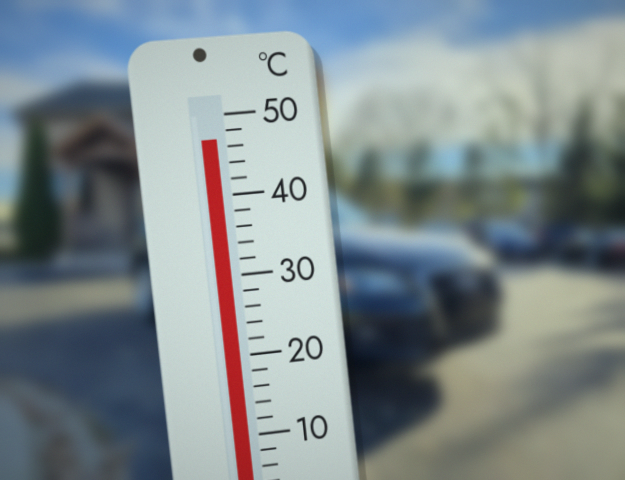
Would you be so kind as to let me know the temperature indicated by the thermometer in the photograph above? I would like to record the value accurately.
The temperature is 47 °C
